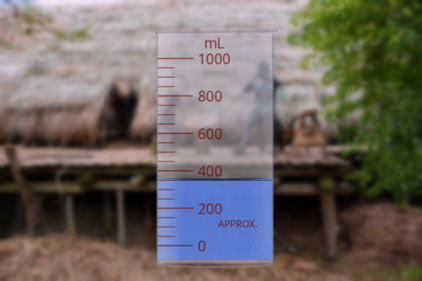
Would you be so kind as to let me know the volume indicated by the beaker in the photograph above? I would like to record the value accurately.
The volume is 350 mL
